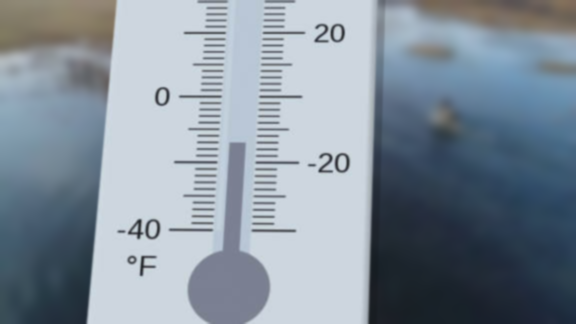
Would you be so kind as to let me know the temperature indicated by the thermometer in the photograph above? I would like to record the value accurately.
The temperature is -14 °F
